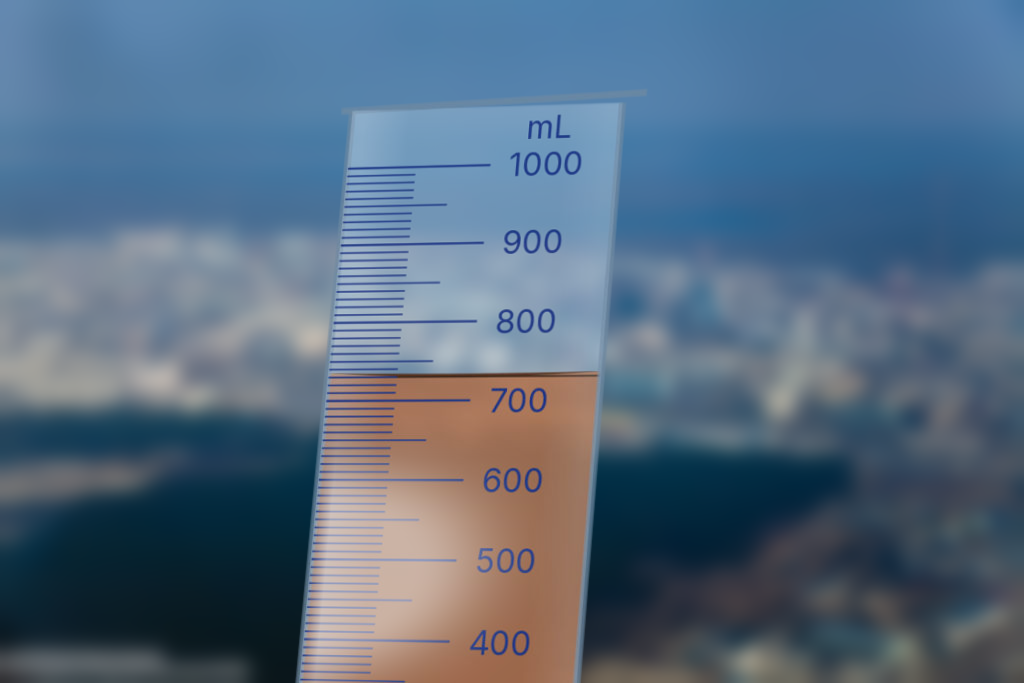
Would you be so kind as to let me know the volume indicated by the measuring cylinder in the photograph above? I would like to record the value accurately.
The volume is 730 mL
